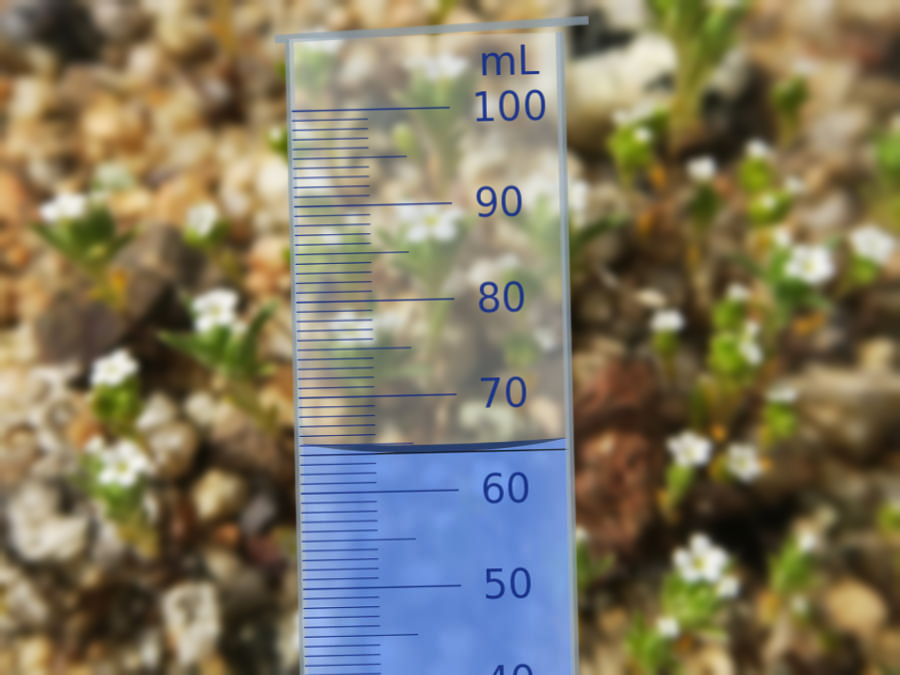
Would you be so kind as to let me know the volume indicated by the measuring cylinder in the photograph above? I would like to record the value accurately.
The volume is 64 mL
